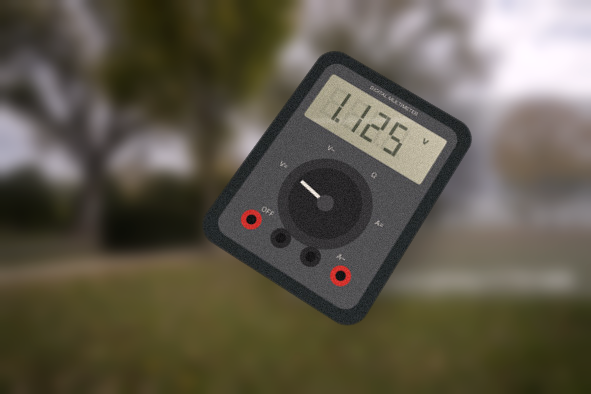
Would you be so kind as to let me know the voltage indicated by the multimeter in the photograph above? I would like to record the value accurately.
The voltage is 1.125 V
